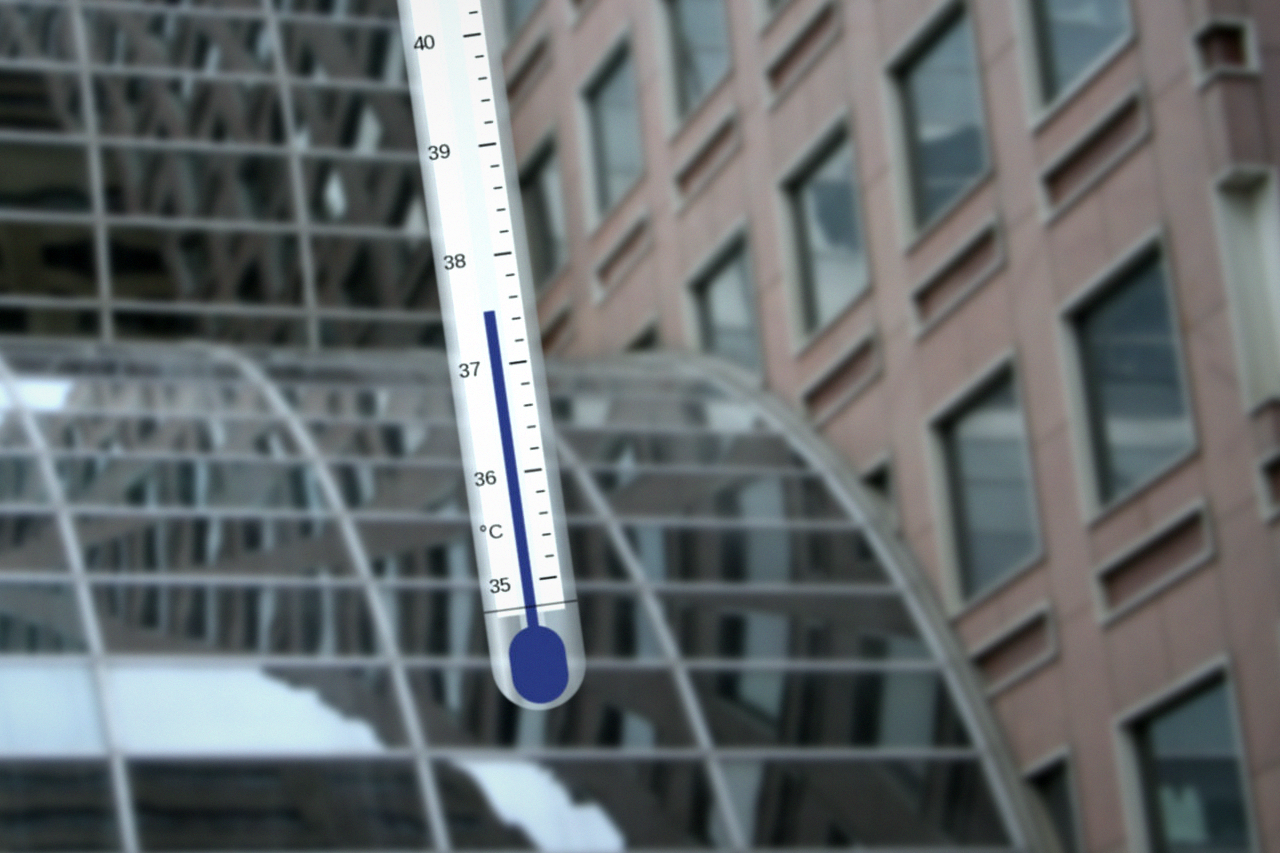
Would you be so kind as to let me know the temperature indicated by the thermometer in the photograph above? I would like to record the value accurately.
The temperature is 37.5 °C
